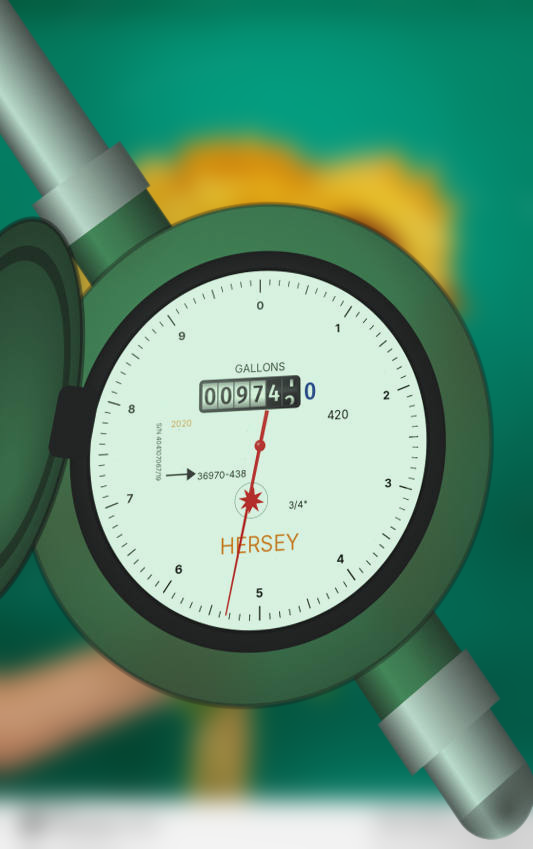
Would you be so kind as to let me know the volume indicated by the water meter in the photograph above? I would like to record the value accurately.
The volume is 97415.3 gal
